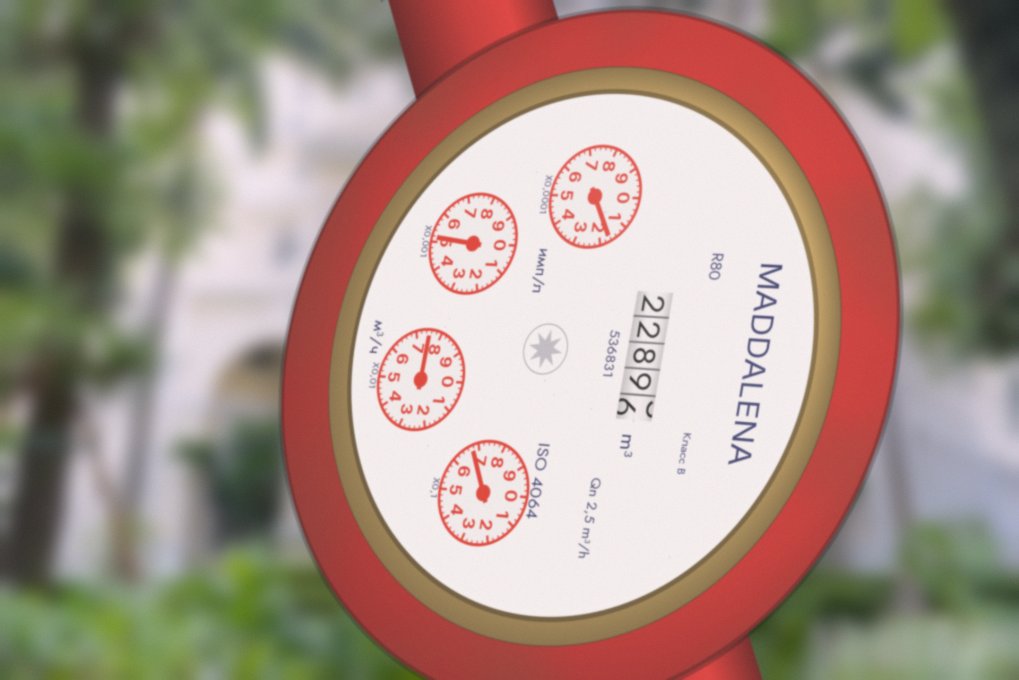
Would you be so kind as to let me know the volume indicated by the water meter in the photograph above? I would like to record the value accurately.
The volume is 22895.6751 m³
